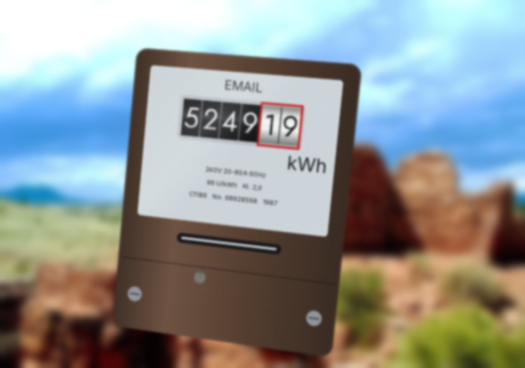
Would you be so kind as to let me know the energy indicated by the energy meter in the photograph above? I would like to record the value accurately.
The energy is 5249.19 kWh
